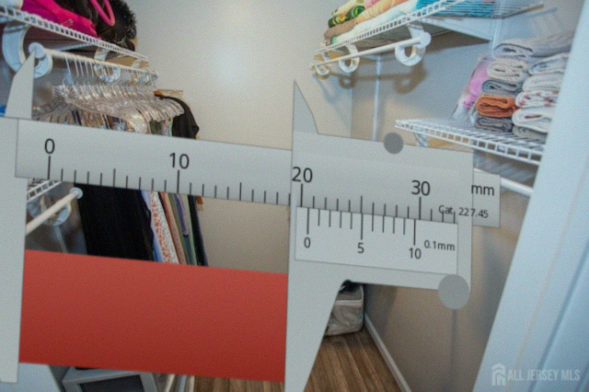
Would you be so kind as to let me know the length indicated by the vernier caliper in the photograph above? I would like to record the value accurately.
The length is 20.6 mm
